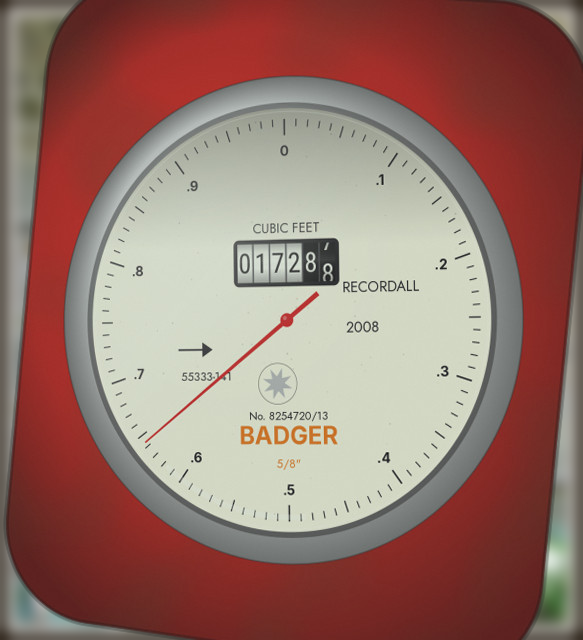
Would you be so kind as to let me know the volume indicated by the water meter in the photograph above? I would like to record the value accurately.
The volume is 17287.64 ft³
